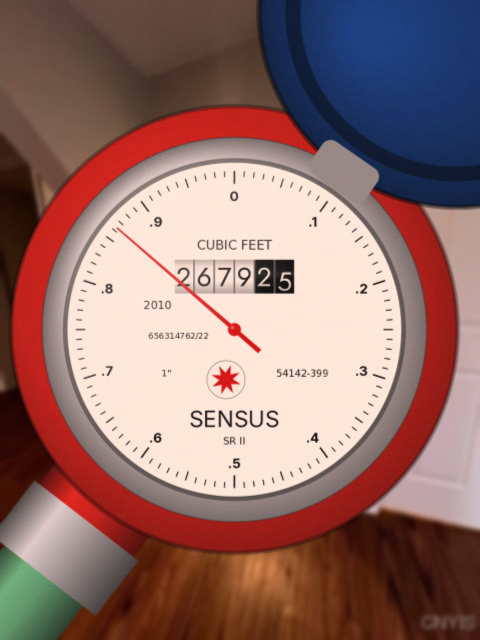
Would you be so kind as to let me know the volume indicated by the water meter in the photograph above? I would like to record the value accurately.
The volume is 267924.86 ft³
